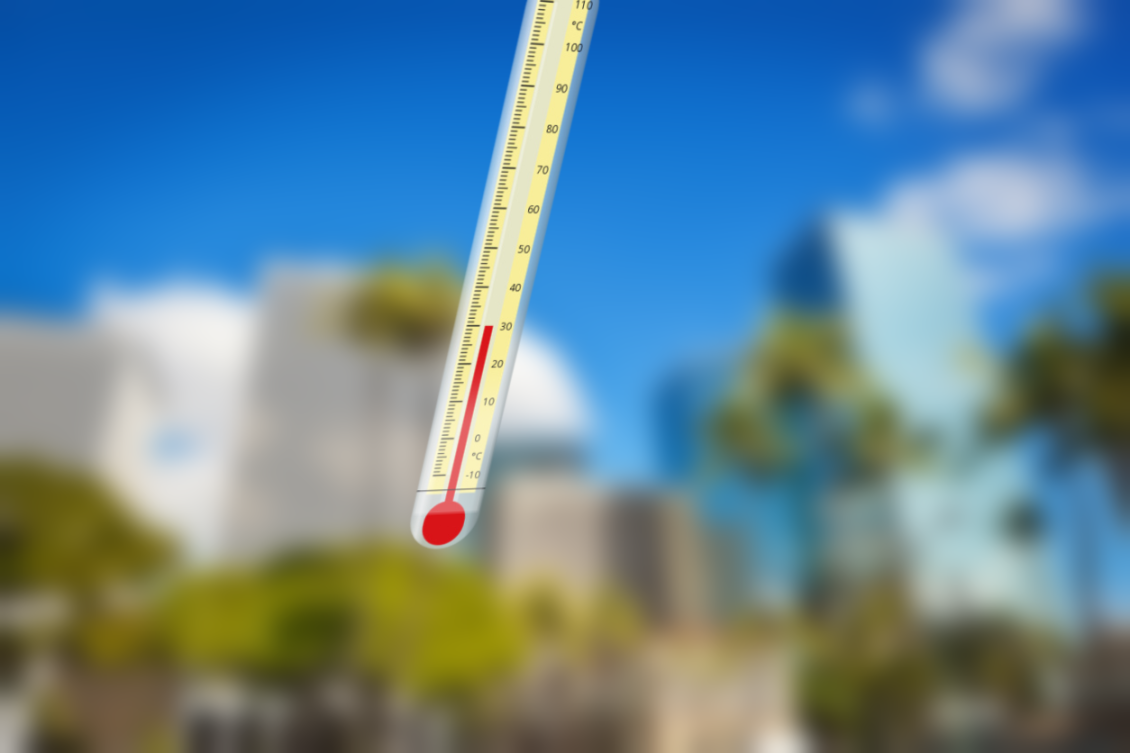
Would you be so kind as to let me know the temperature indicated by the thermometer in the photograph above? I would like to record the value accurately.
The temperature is 30 °C
